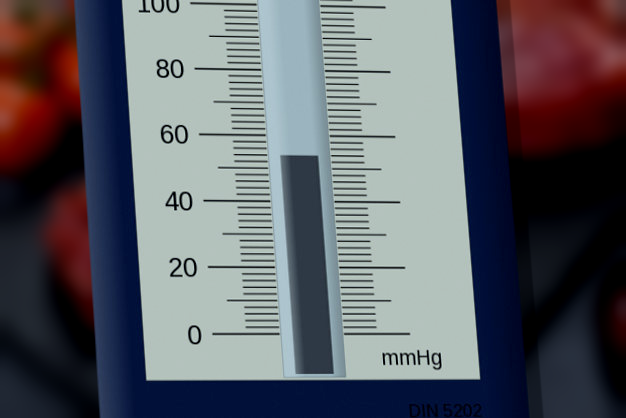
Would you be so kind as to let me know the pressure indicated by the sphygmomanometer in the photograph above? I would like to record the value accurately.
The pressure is 54 mmHg
